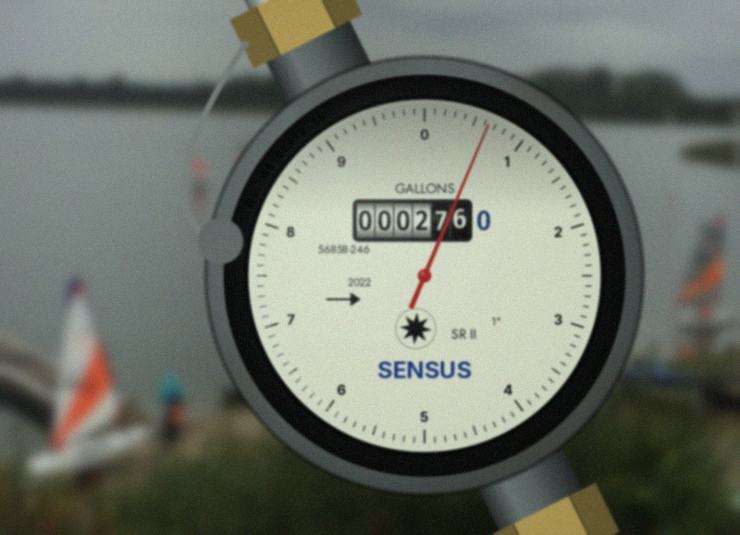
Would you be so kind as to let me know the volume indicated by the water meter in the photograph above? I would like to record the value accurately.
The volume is 2760.6 gal
